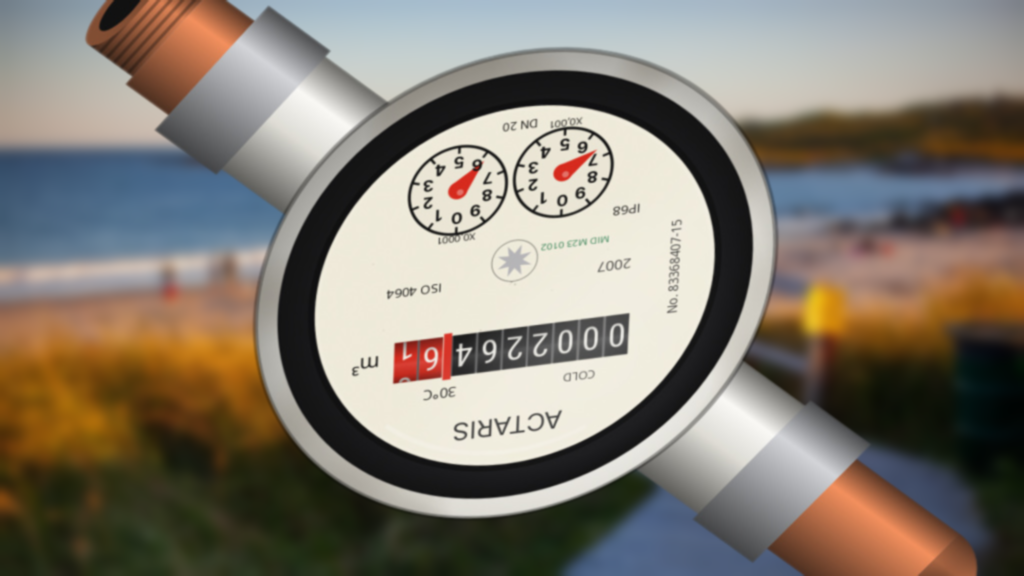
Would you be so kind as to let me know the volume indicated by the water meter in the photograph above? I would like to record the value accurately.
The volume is 2264.6066 m³
